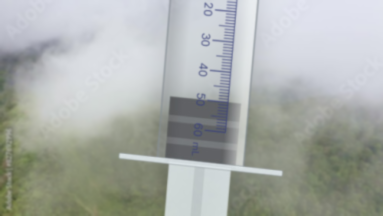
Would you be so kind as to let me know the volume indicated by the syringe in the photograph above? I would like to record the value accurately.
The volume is 50 mL
